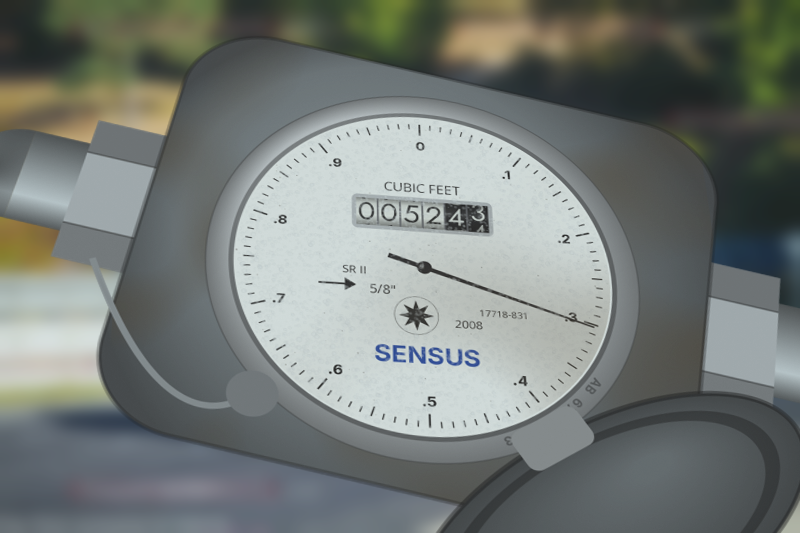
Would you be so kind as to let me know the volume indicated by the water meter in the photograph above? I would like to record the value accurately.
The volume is 5243.30 ft³
